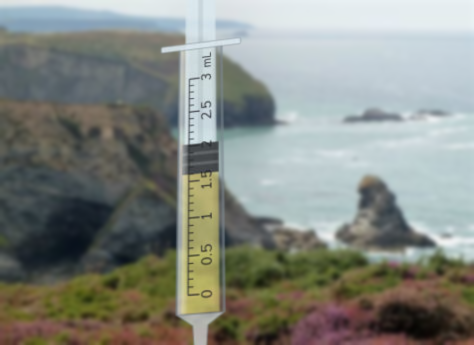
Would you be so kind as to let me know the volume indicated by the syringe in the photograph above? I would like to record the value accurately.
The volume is 1.6 mL
